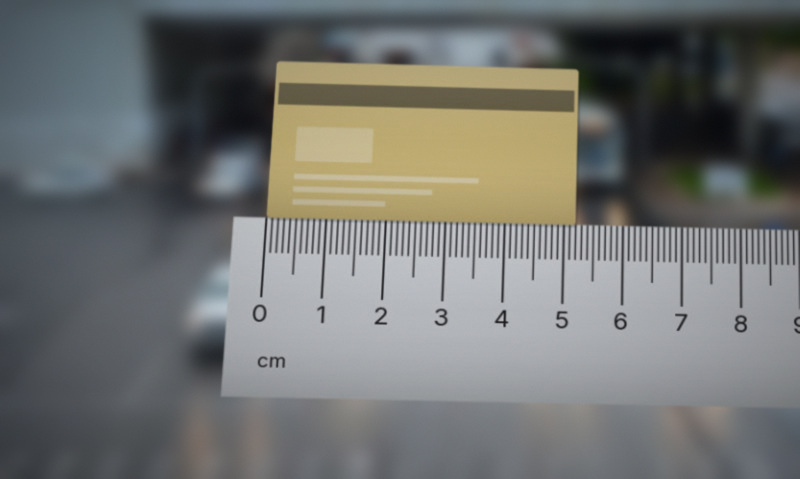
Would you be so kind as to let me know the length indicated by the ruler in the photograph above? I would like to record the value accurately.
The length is 5.2 cm
